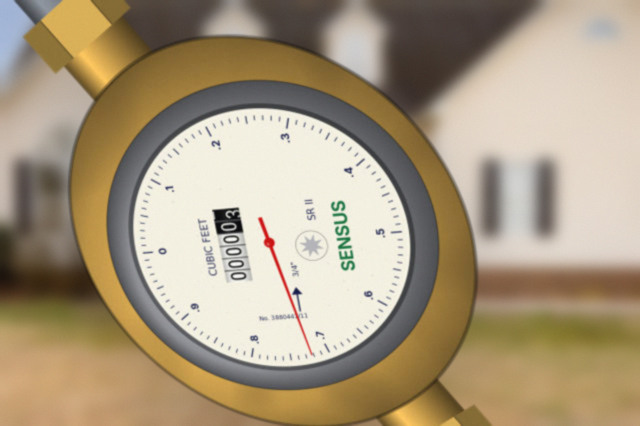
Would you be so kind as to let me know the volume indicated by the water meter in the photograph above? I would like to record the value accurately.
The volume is 2.72 ft³
